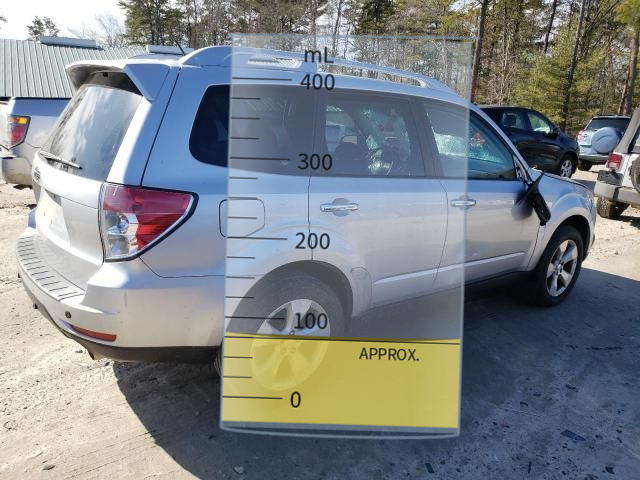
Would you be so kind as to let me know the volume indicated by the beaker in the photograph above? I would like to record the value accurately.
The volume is 75 mL
